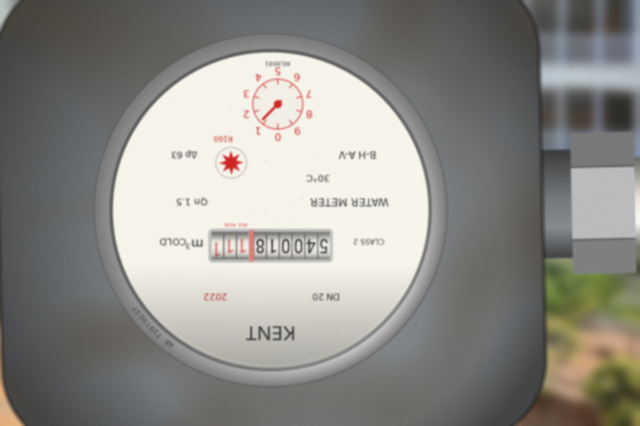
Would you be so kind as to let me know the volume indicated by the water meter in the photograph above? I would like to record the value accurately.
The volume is 540018.1111 m³
